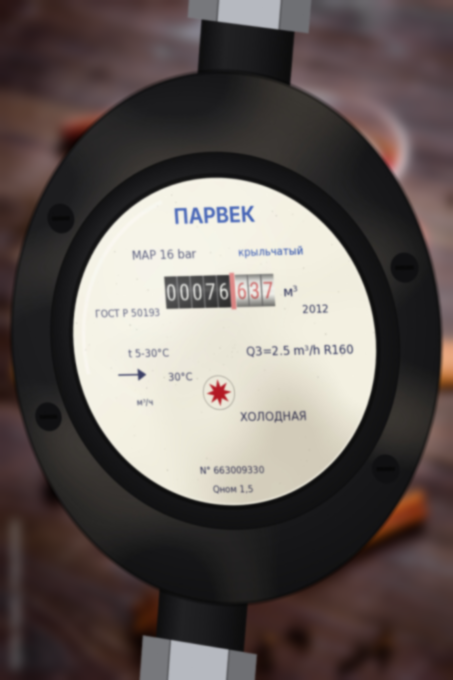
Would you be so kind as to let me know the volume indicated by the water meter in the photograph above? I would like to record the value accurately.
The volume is 76.637 m³
